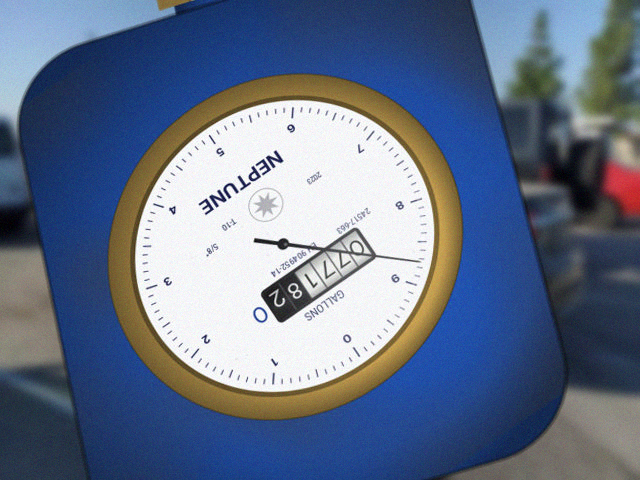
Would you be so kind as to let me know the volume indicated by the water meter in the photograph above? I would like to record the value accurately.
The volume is 771818.7 gal
